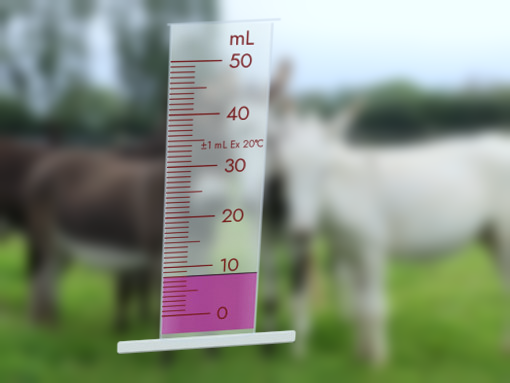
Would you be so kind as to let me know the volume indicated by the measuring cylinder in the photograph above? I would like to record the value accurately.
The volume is 8 mL
